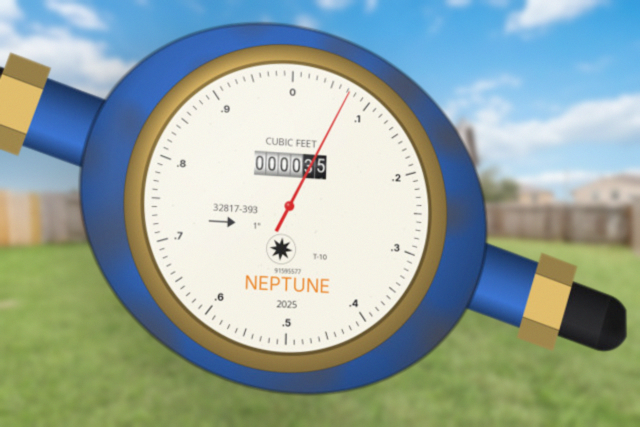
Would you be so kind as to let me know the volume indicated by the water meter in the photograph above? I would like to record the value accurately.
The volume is 35.07 ft³
